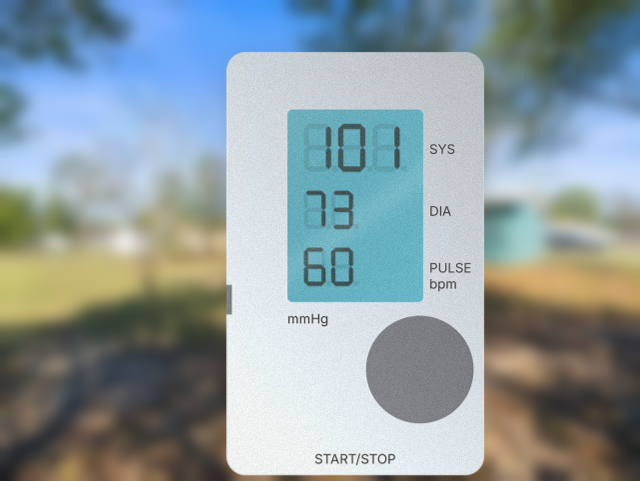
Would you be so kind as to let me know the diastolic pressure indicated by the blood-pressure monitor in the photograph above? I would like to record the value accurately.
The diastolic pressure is 73 mmHg
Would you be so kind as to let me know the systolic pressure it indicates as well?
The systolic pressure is 101 mmHg
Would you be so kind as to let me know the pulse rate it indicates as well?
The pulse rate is 60 bpm
